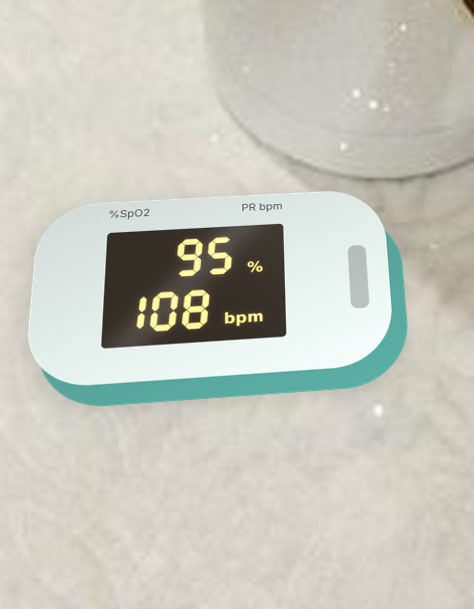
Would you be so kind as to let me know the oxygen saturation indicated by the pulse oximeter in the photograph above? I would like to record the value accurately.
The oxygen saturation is 95 %
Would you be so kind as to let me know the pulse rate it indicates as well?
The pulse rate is 108 bpm
